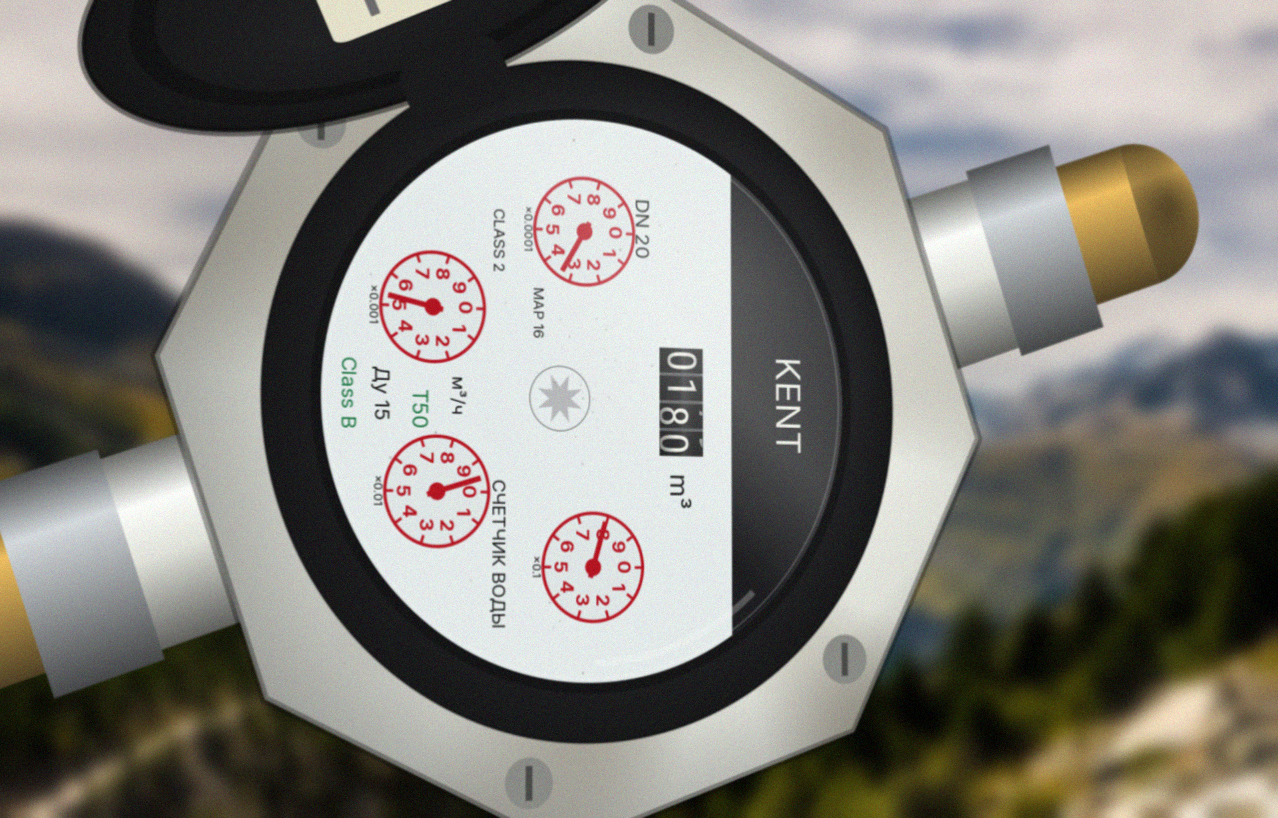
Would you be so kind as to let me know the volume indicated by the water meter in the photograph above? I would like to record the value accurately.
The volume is 179.7953 m³
